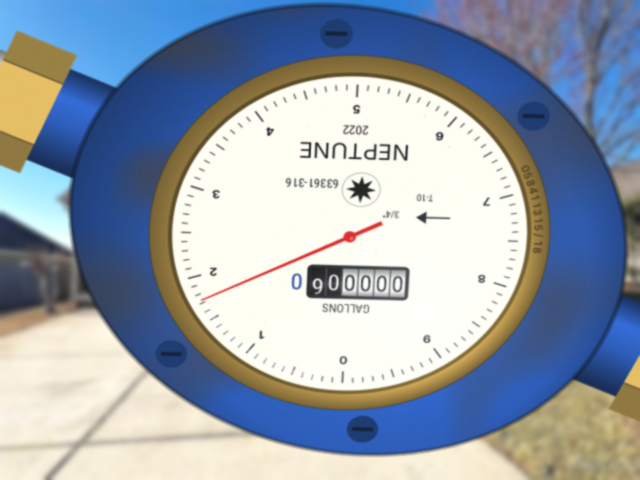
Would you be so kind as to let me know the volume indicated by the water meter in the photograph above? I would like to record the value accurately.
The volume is 61.7 gal
